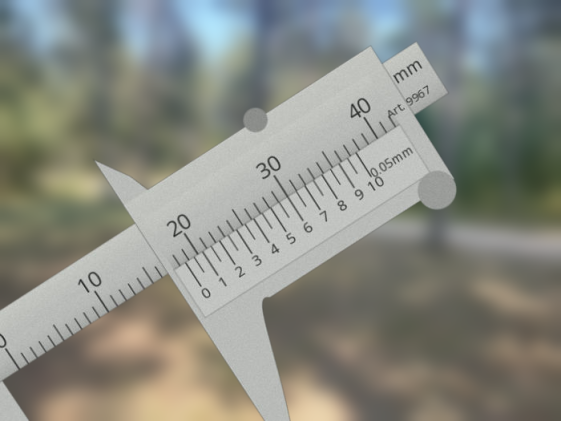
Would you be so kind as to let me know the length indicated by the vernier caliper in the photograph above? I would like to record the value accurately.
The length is 18.6 mm
